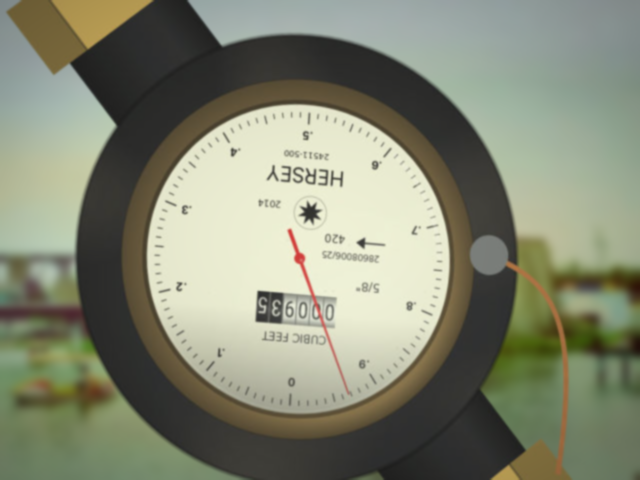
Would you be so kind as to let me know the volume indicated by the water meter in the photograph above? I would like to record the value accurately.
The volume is 934.93 ft³
